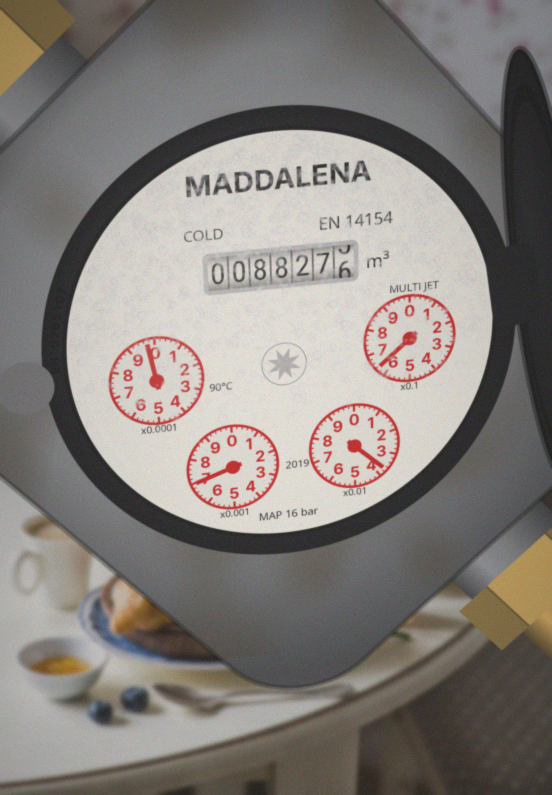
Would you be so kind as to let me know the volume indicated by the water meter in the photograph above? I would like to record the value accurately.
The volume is 88275.6369 m³
